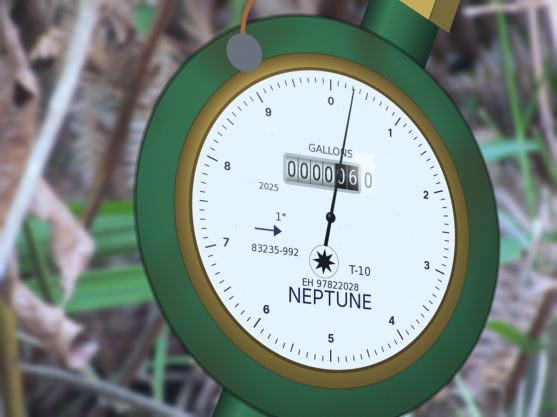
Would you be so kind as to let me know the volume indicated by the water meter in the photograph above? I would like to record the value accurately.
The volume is 60.3 gal
